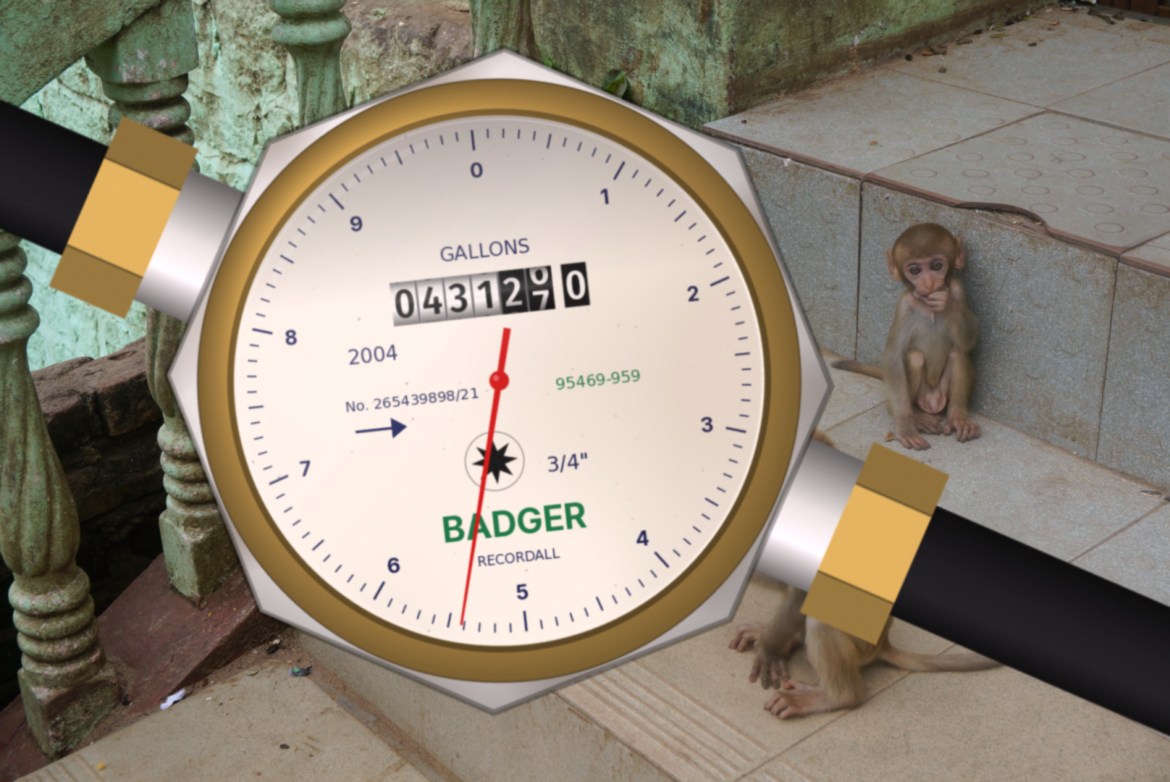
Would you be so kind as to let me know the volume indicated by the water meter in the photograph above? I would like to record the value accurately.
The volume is 431265.4 gal
